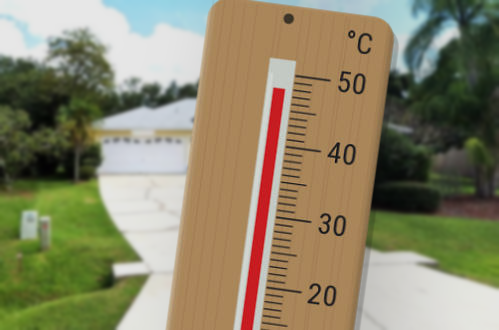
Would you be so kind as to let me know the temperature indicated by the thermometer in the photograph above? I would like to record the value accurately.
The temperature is 48 °C
